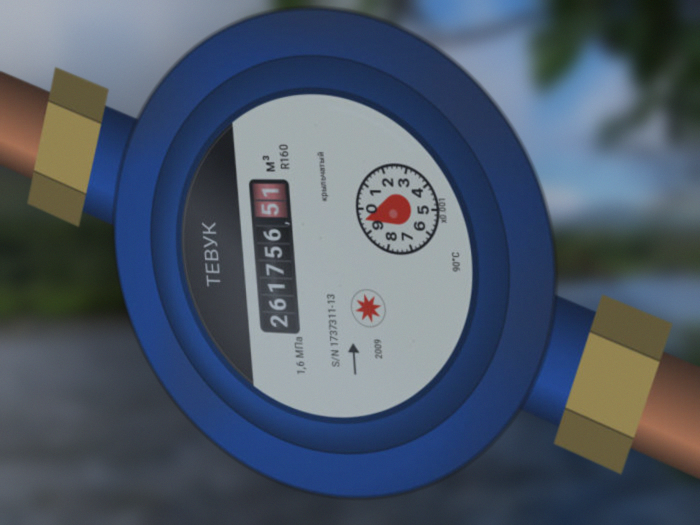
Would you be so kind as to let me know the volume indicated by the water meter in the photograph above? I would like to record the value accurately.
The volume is 261756.509 m³
